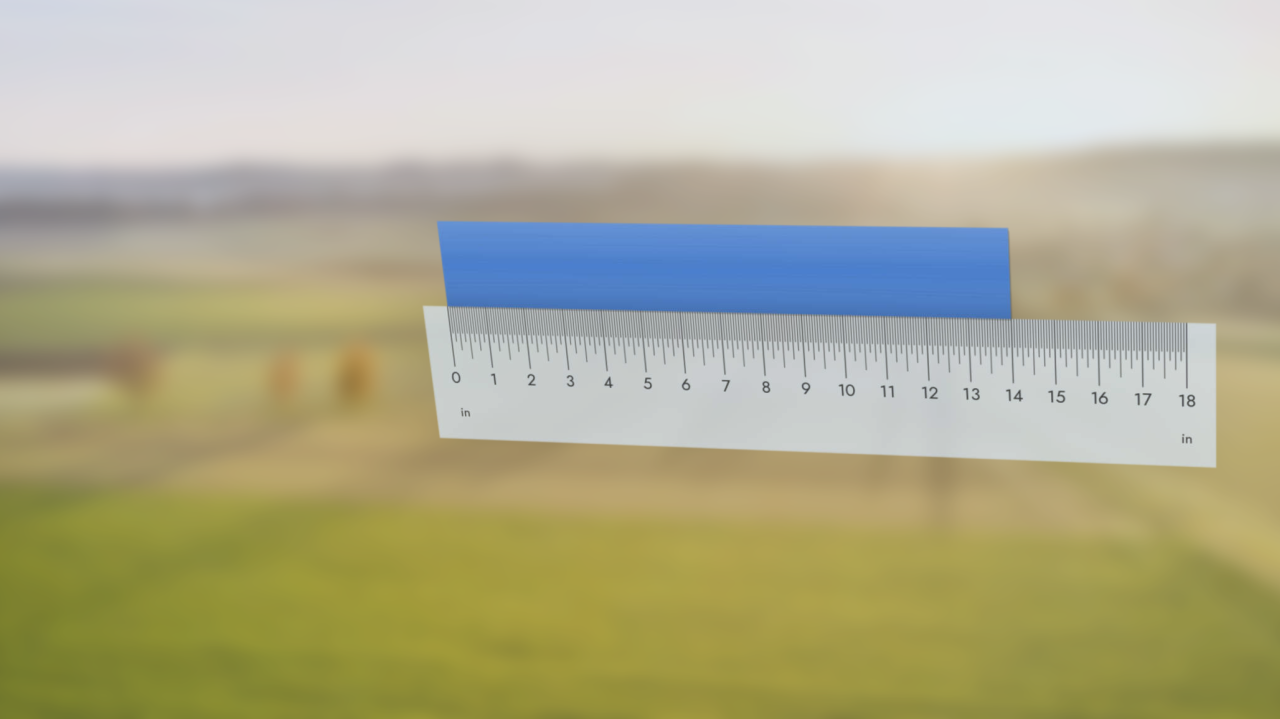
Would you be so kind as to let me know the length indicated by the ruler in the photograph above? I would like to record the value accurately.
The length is 14 in
